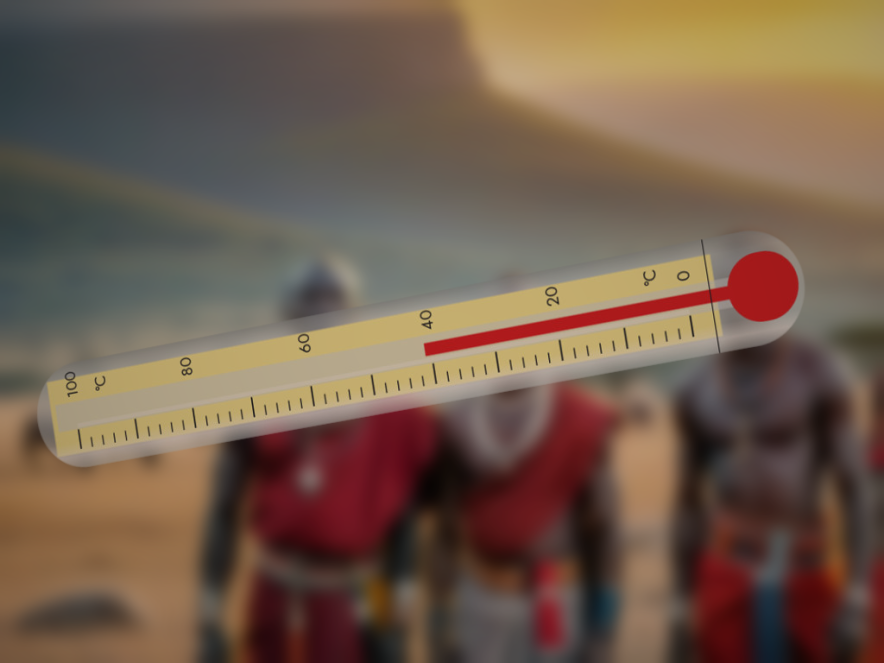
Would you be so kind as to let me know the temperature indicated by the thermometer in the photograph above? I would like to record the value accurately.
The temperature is 41 °C
